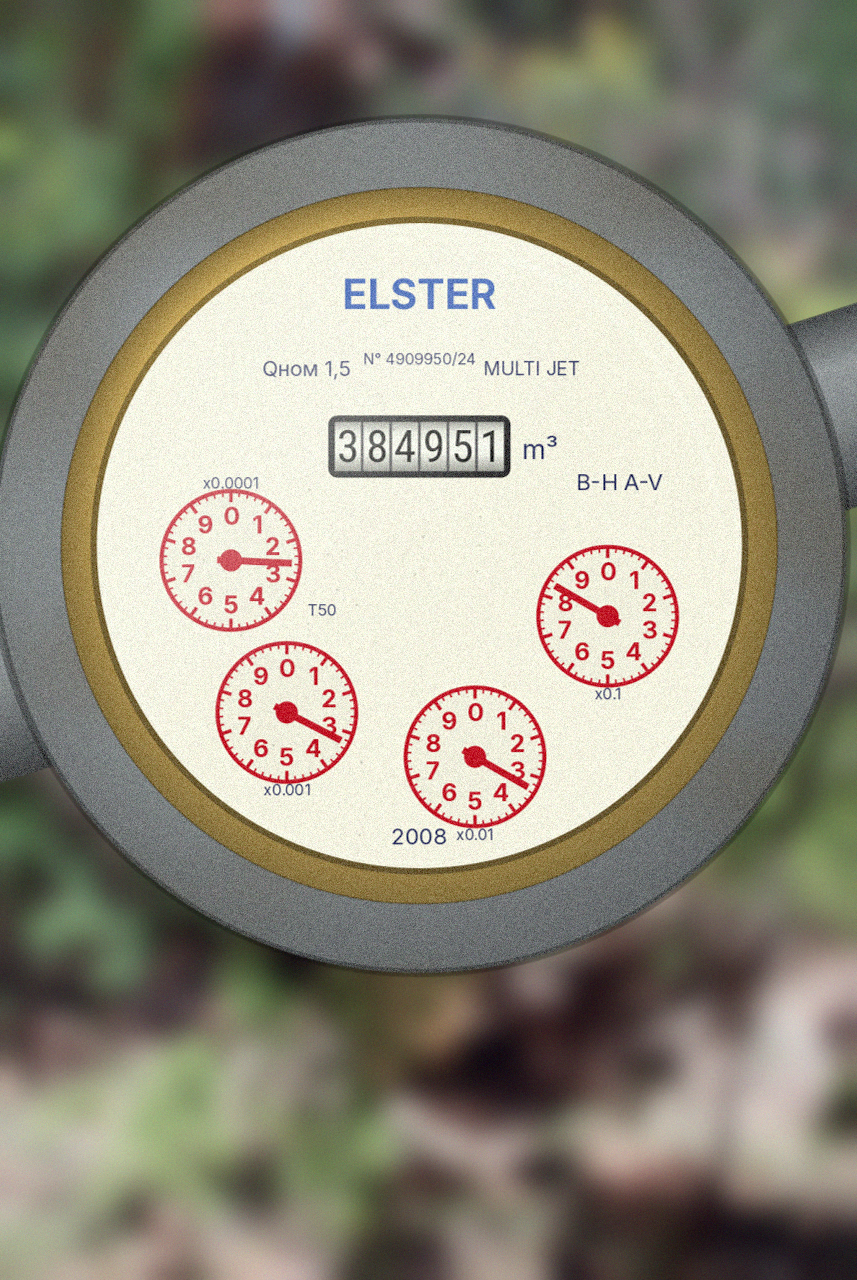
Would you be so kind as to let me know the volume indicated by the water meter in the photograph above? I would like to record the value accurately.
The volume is 384951.8332 m³
